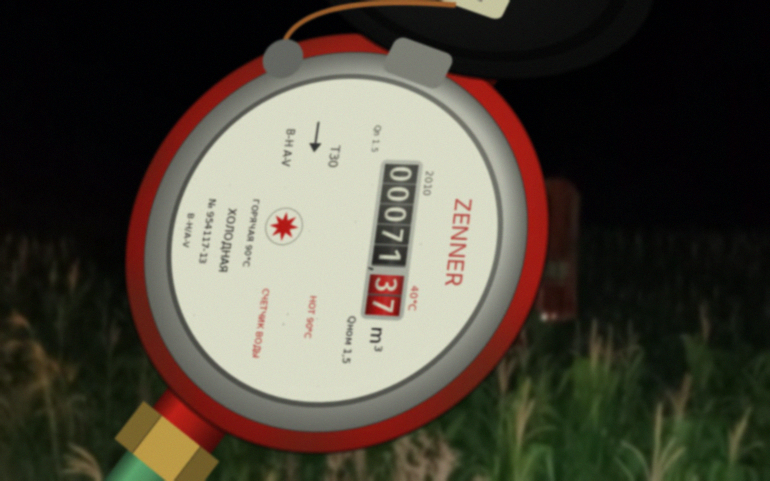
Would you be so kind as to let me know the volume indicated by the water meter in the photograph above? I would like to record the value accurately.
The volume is 71.37 m³
